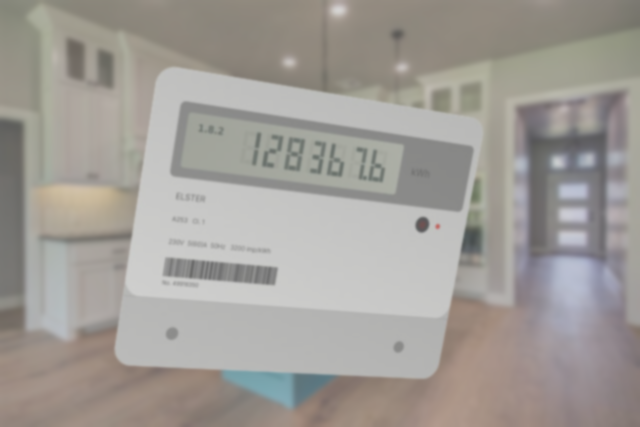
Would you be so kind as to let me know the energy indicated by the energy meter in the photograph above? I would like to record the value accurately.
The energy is 128367.6 kWh
